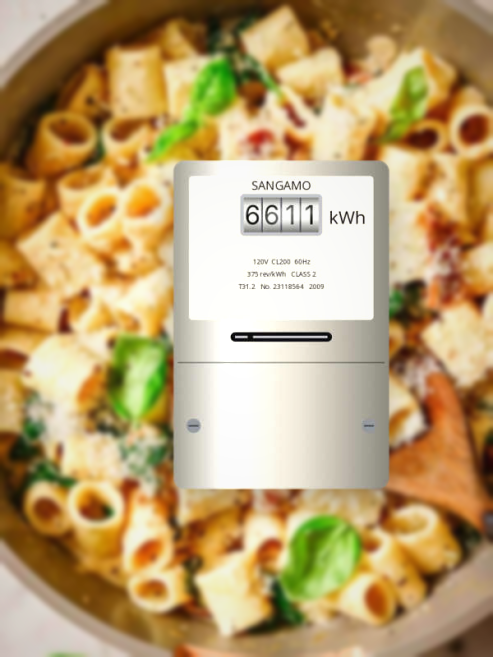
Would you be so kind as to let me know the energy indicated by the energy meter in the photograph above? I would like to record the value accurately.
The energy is 6611 kWh
